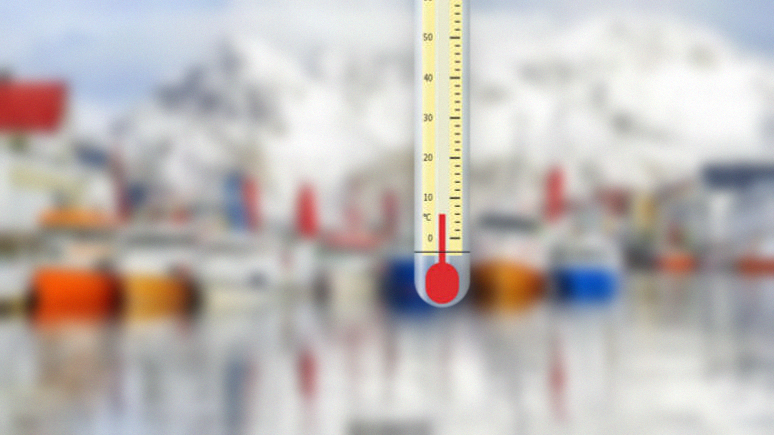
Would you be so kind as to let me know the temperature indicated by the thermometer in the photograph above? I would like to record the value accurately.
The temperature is 6 °C
